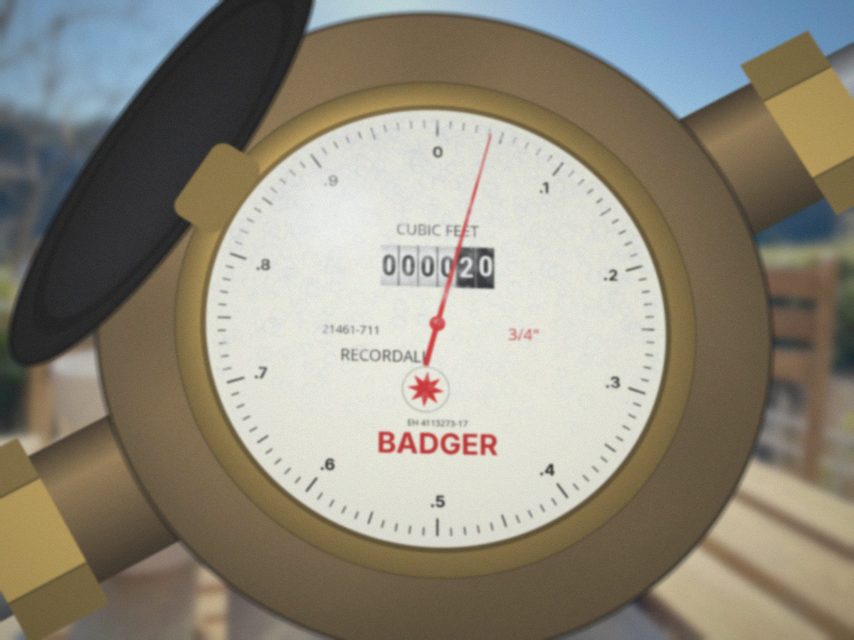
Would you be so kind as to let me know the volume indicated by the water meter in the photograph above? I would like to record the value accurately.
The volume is 20.04 ft³
